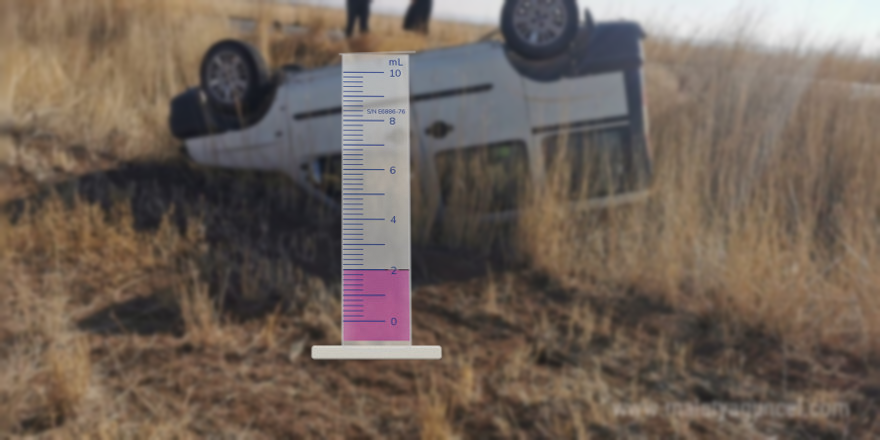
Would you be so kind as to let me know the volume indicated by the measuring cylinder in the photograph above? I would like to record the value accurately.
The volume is 2 mL
